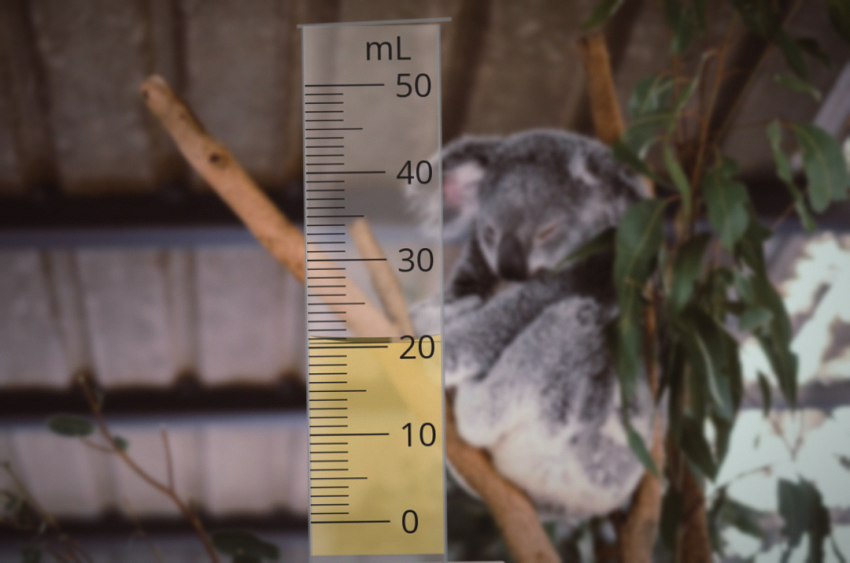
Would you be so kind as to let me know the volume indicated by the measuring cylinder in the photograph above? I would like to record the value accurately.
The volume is 20.5 mL
